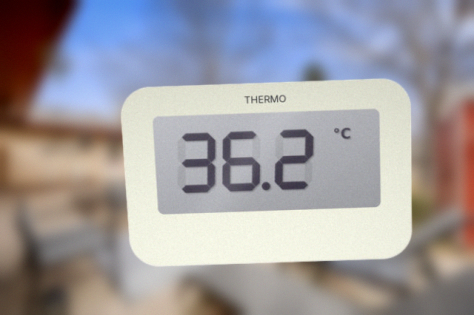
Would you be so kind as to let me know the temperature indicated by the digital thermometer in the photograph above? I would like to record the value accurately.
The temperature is 36.2 °C
